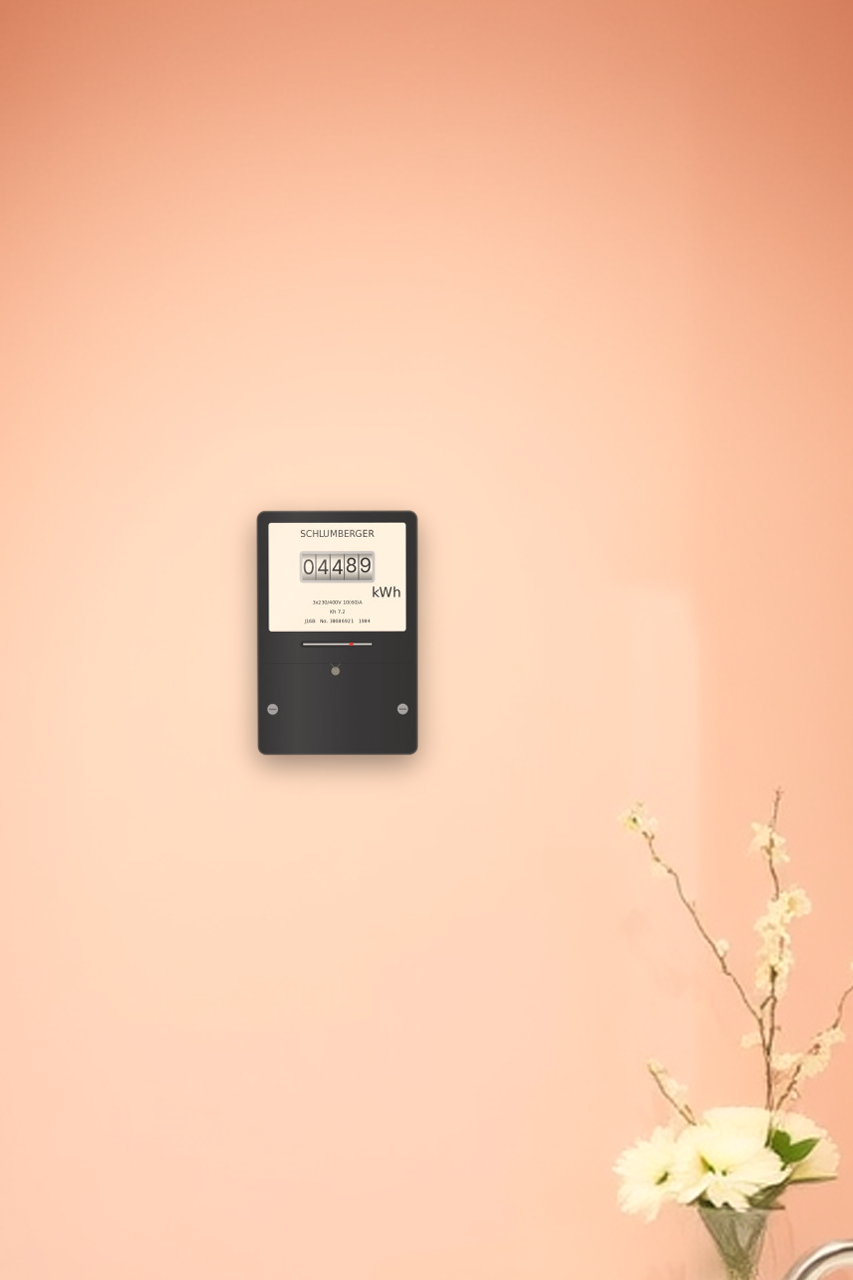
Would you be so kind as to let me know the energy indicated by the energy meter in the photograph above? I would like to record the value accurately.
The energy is 4489 kWh
